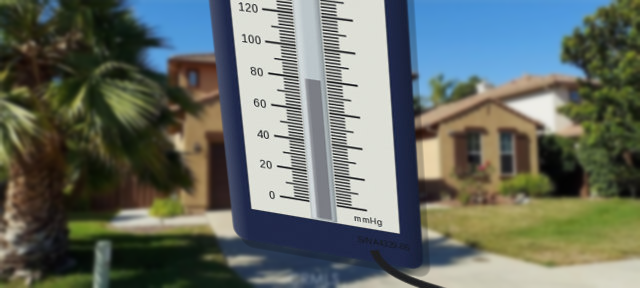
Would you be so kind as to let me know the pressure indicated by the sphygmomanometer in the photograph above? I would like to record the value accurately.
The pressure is 80 mmHg
